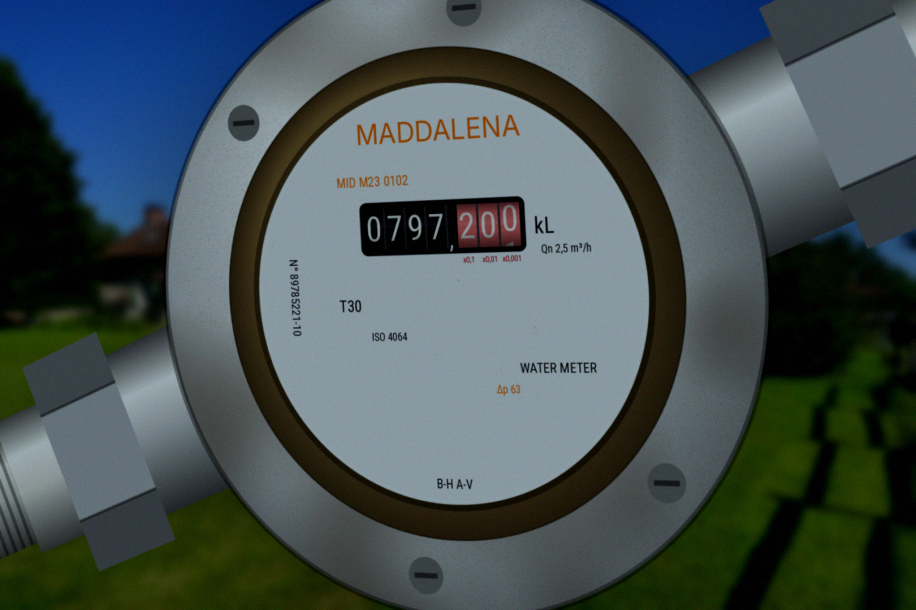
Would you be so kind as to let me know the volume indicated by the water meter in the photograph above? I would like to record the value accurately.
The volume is 797.200 kL
